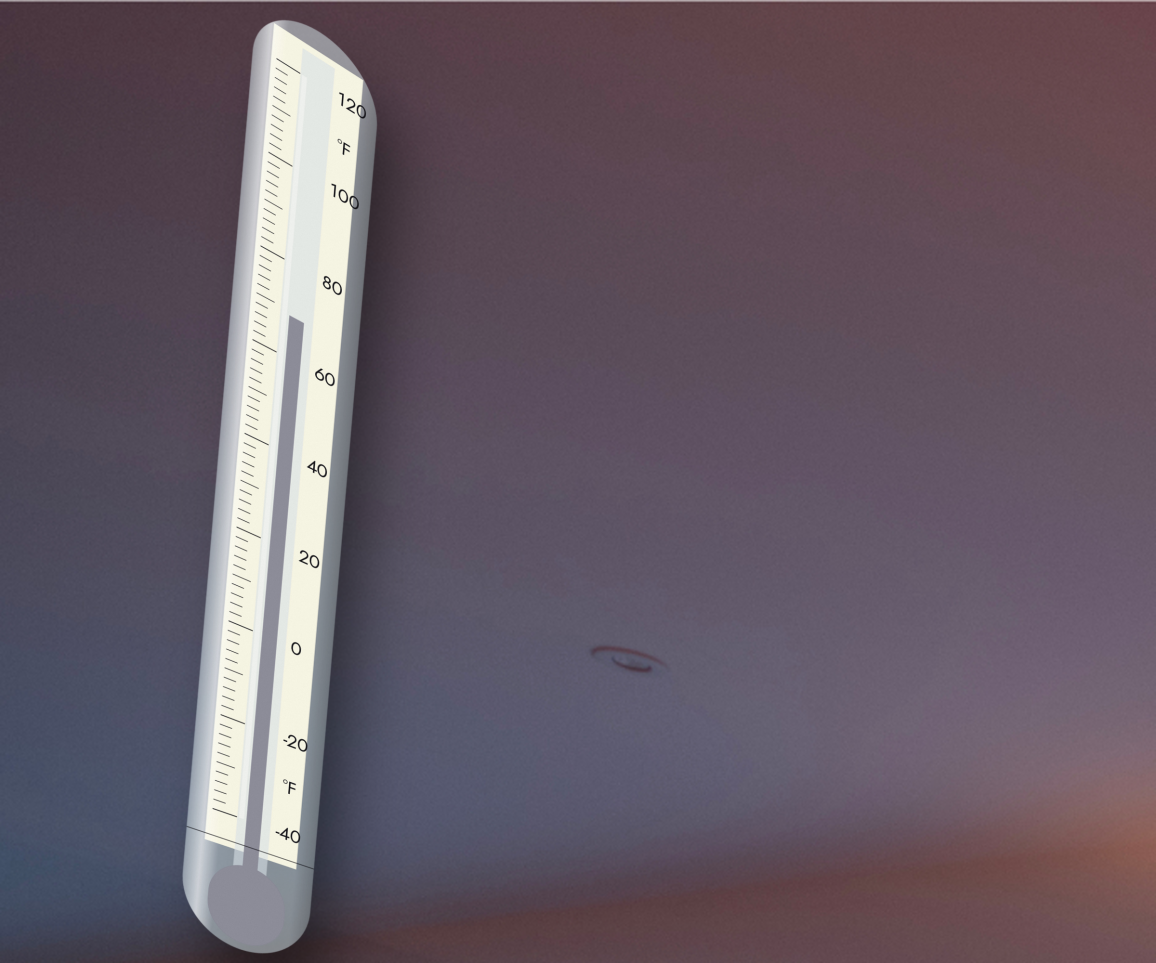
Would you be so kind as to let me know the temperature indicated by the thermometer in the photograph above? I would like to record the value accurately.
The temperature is 69 °F
